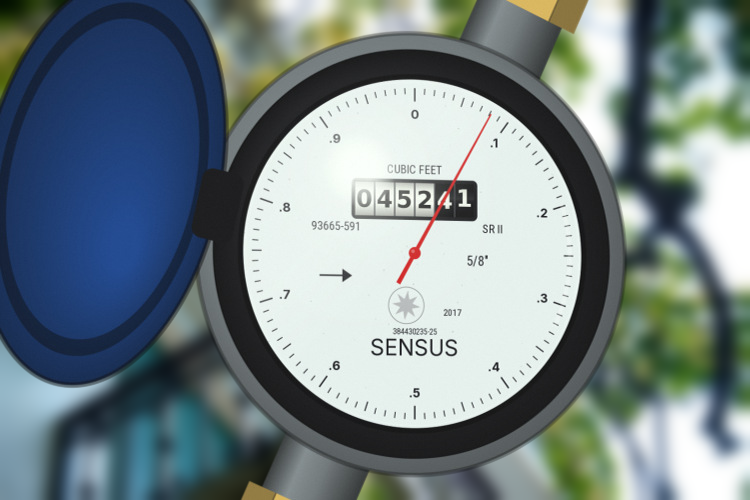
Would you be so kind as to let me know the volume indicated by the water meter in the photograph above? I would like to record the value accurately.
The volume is 45241.08 ft³
